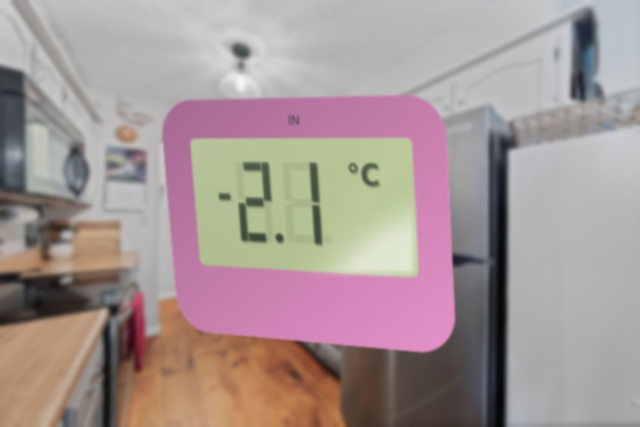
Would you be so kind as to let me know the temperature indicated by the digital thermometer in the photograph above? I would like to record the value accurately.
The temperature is -2.1 °C
